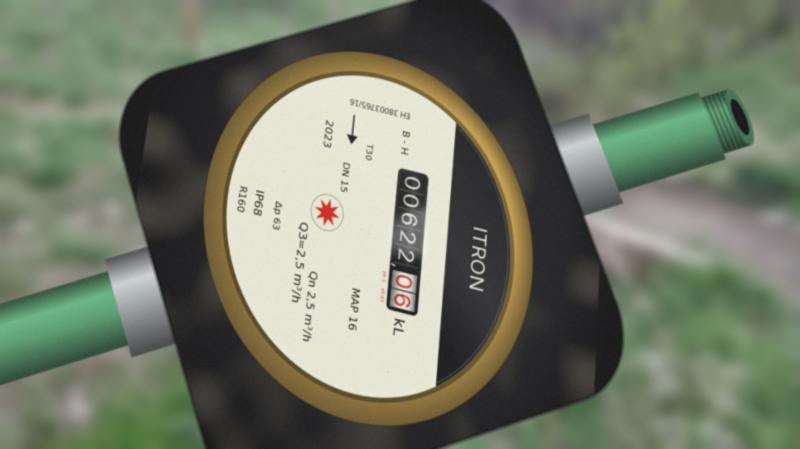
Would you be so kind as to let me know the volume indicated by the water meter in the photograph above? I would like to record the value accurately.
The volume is 622.06 kL
